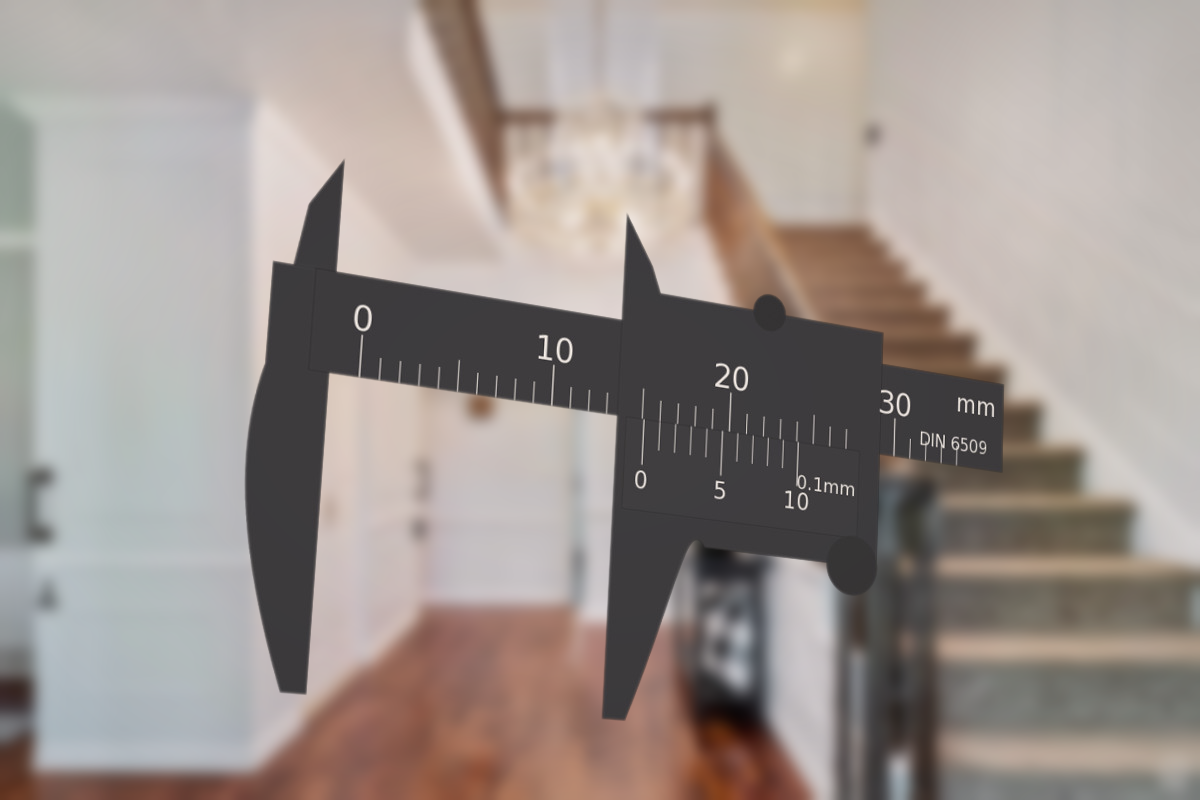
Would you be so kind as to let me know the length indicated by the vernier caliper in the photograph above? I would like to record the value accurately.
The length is 15.1 mm
